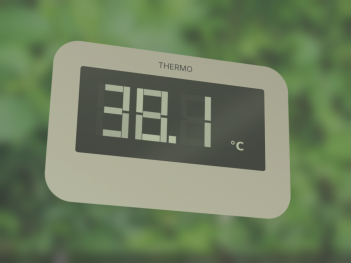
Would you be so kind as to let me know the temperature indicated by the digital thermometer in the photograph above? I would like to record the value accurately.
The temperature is 38.1 °C
